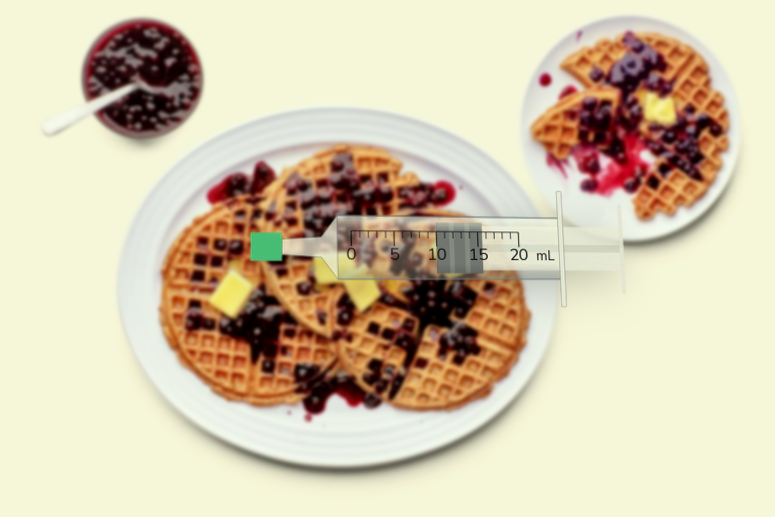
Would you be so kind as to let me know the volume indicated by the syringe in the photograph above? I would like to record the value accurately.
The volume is 10 mL
